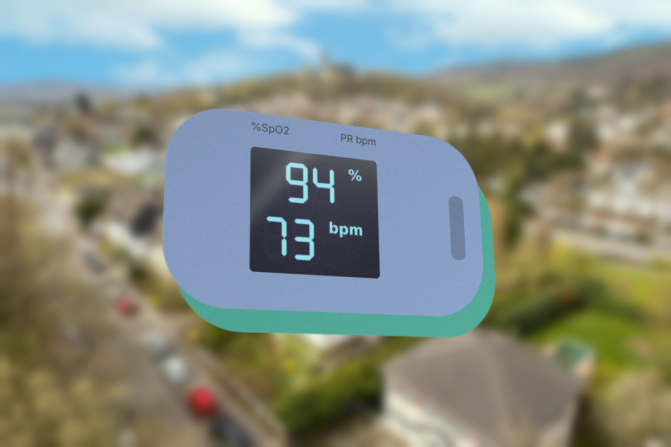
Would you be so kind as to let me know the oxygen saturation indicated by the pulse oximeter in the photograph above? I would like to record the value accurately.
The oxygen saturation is 94 %
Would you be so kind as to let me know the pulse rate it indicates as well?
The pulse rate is 73 bpm
